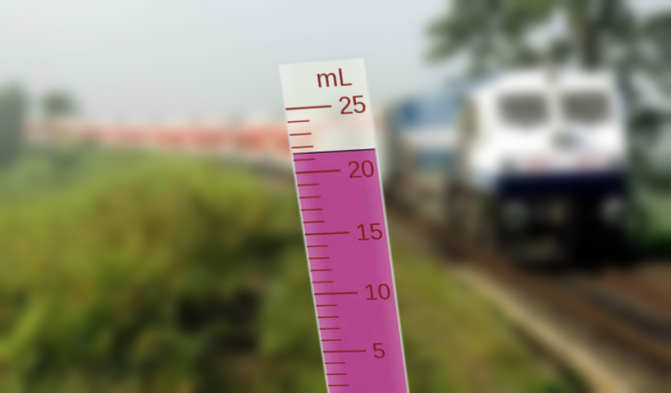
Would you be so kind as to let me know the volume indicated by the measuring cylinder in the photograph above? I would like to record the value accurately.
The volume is 21.5 mL
